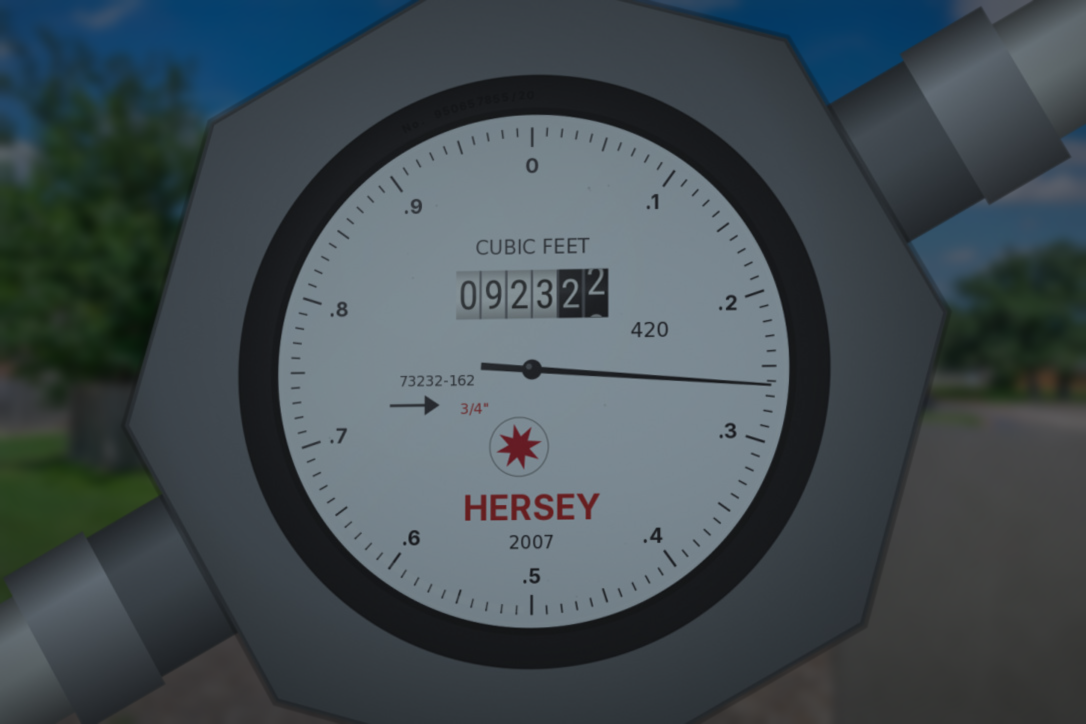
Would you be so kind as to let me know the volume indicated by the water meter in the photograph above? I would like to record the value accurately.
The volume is 92322.26 ft³
